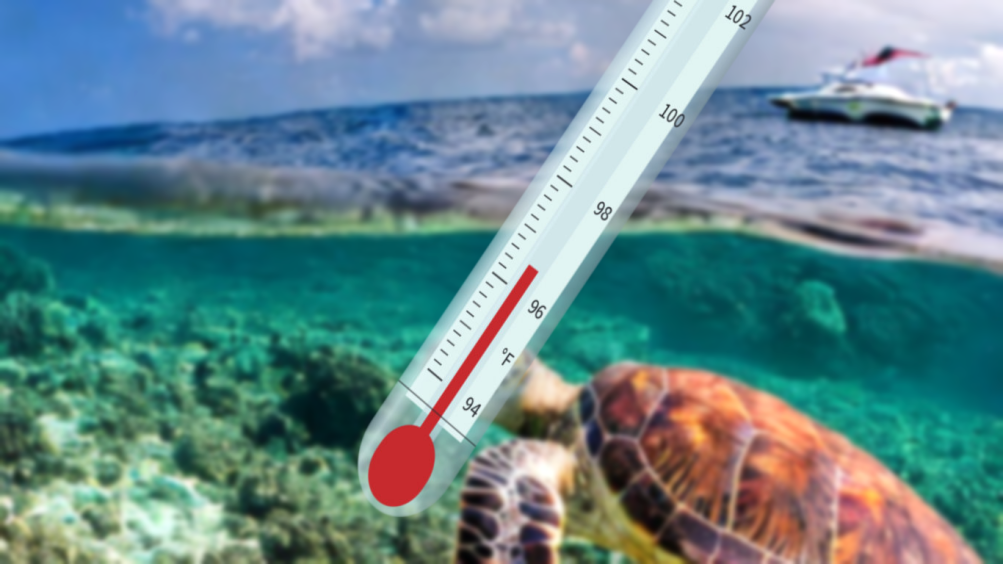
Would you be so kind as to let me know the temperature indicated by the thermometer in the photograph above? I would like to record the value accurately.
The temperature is 96.5 °F
